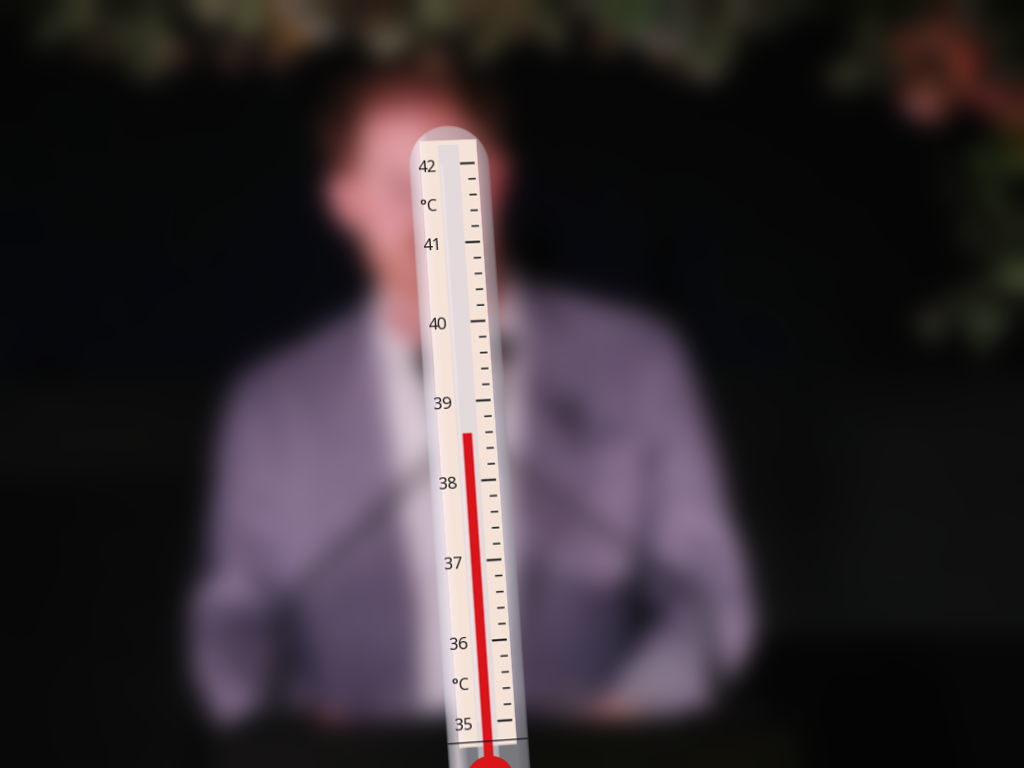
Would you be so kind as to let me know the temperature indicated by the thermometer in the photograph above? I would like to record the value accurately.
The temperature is 38.6 °C
